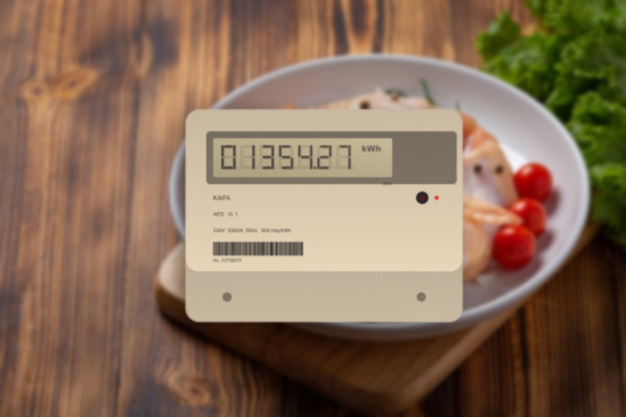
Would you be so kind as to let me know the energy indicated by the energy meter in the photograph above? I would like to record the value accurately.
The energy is 1354.27 kWh
